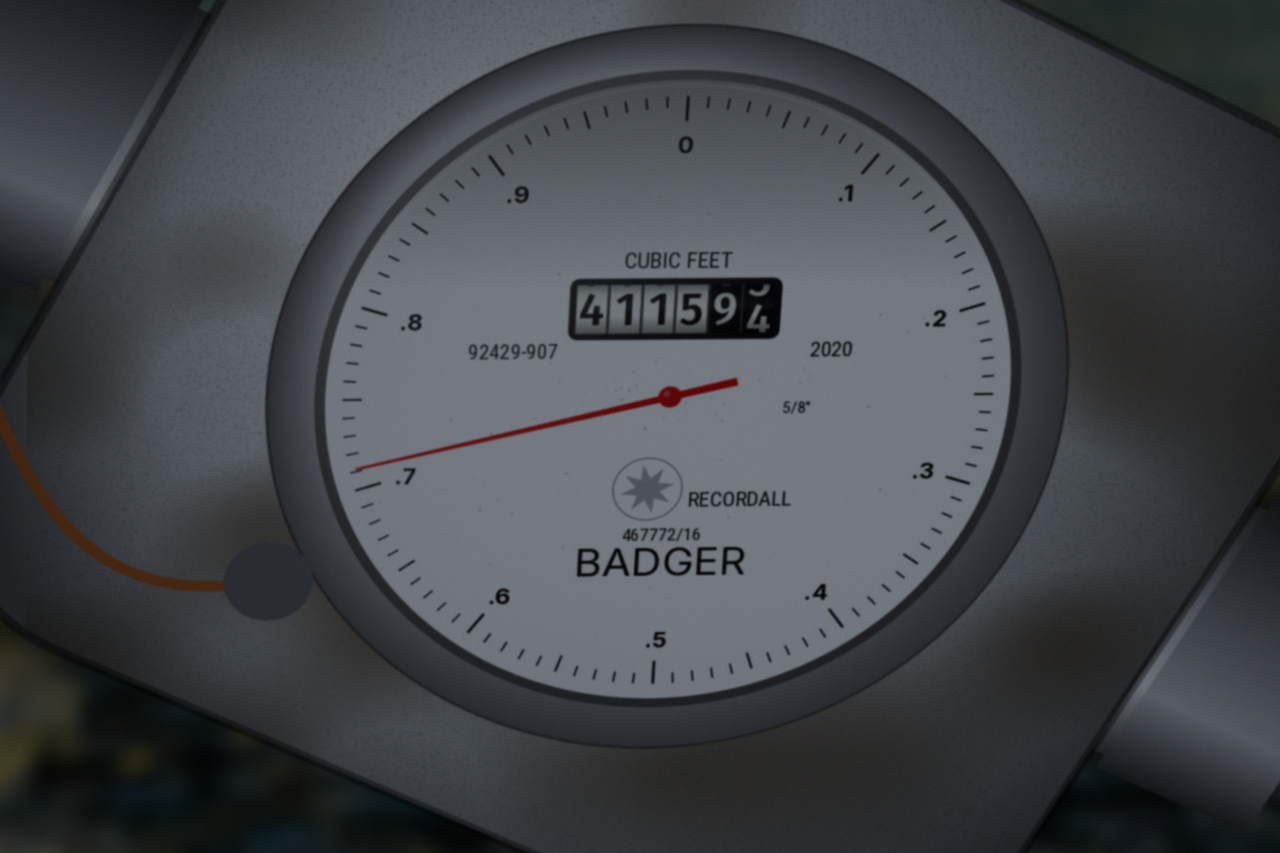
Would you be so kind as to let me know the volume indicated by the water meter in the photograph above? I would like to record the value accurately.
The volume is 411593.71 ft³
